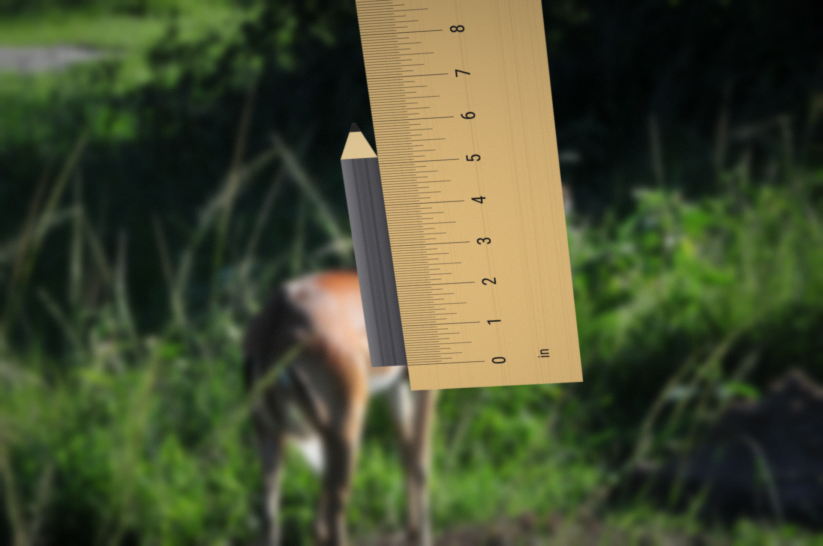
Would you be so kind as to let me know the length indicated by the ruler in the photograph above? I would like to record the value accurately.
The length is 6 in
